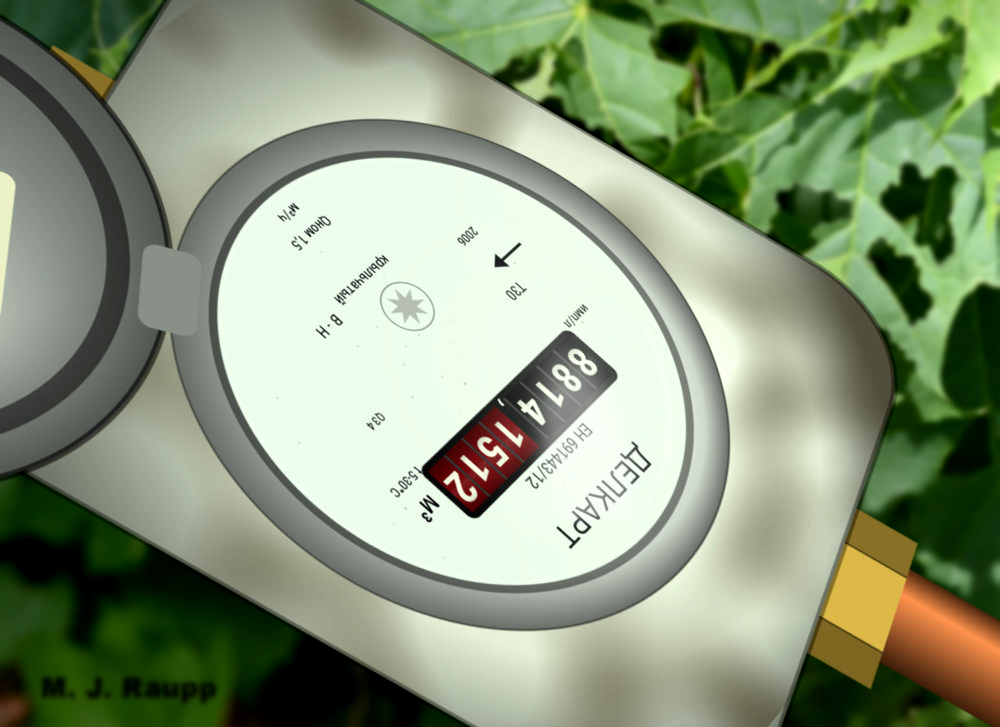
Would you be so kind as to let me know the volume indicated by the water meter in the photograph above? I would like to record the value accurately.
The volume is 8814.1512 m³
